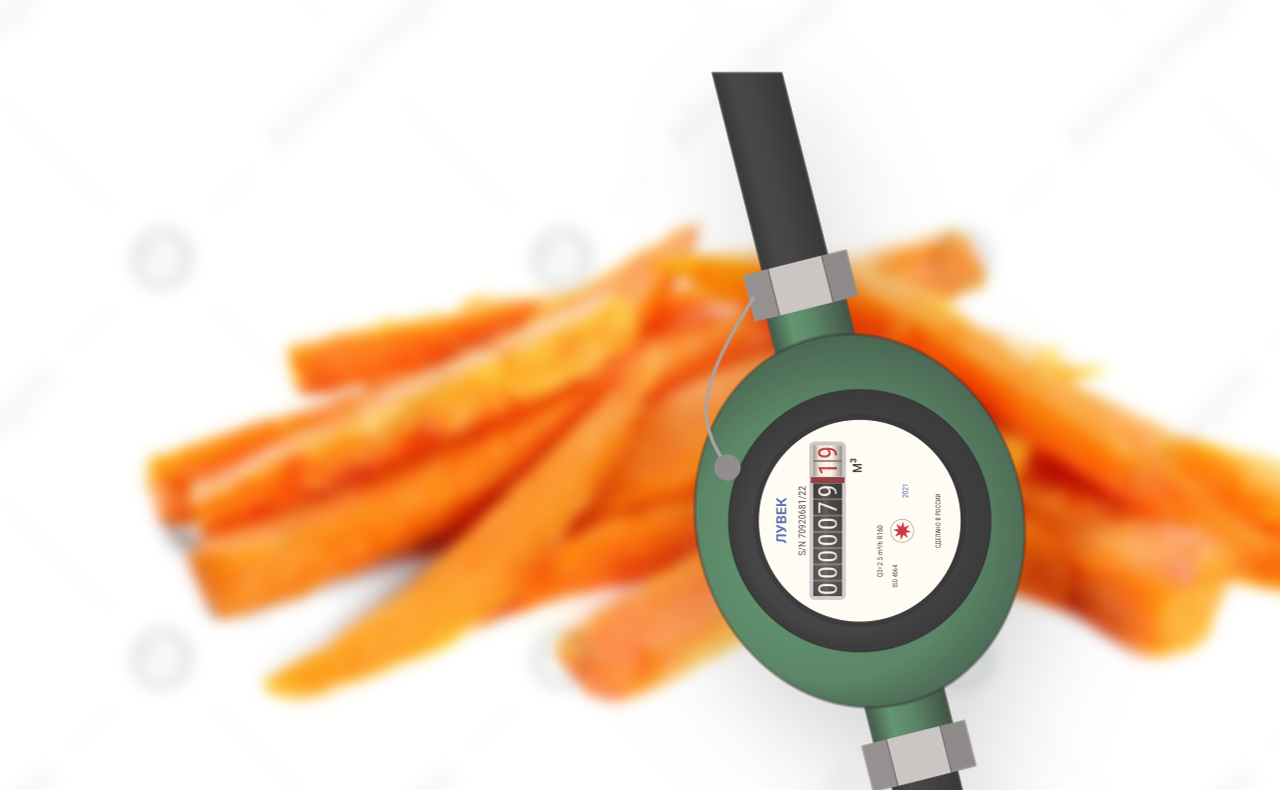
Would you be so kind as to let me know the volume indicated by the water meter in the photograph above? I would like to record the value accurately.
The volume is 79.19 m³
